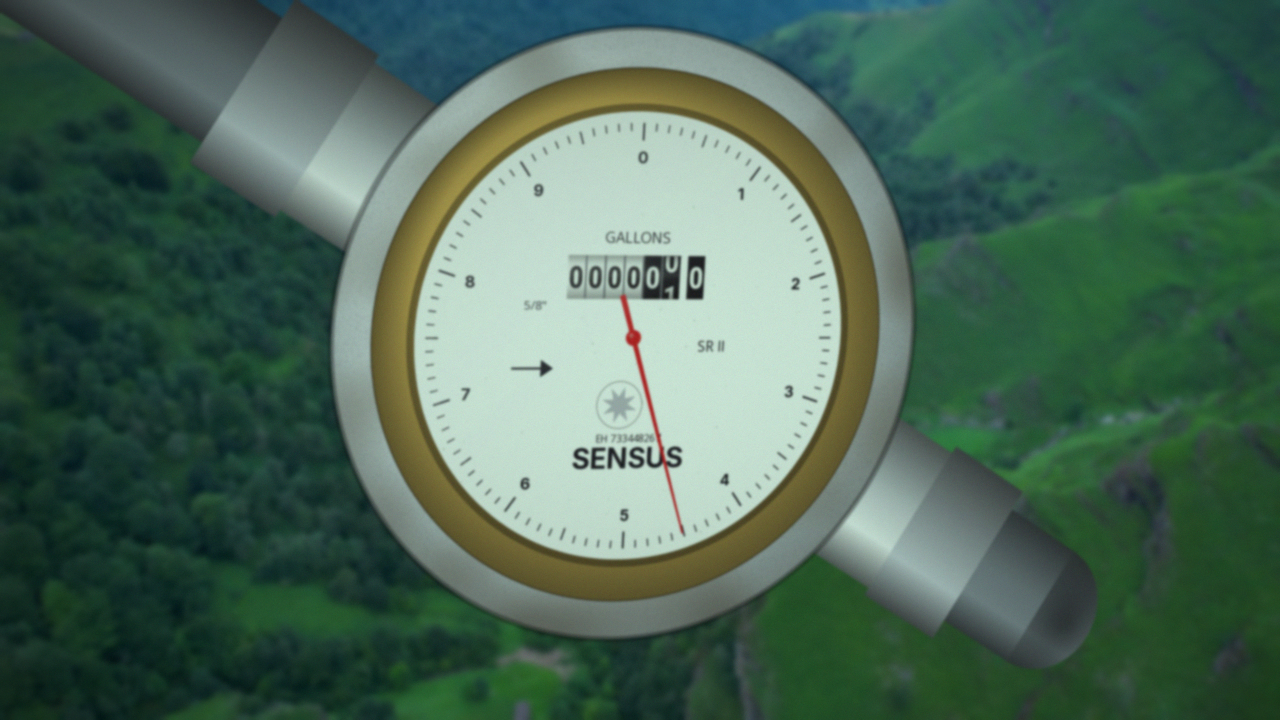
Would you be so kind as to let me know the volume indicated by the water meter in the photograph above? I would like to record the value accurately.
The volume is 4.5 gal
